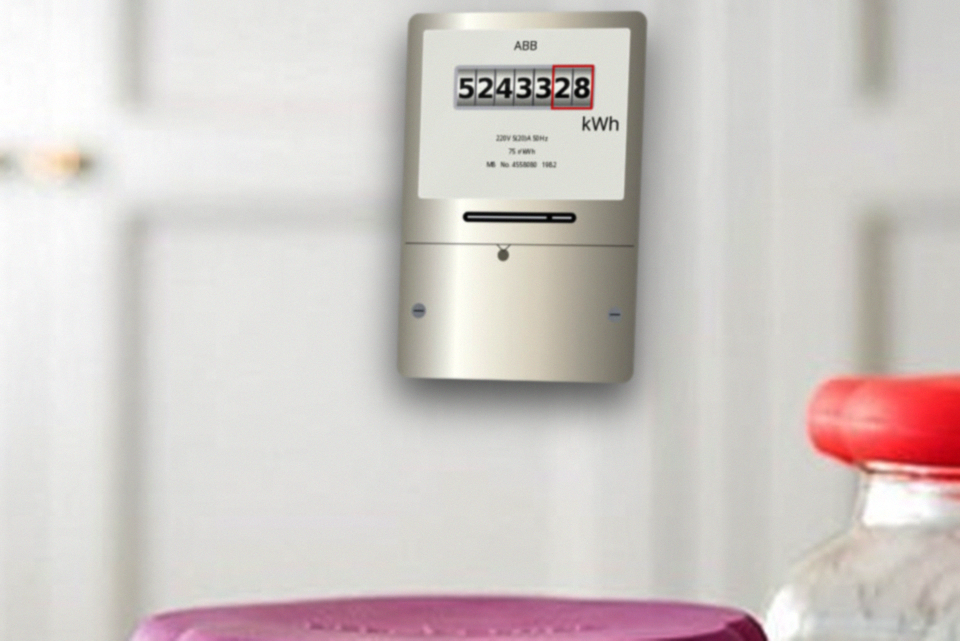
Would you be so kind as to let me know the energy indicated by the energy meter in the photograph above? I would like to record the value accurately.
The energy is 52433.28 kWh
